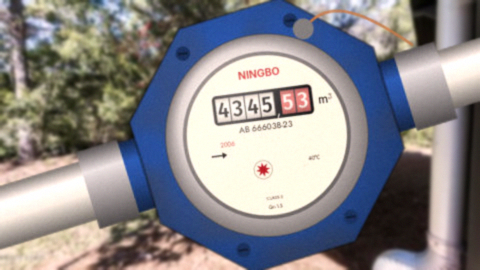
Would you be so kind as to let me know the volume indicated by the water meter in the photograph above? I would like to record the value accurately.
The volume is 4345.53 m³
